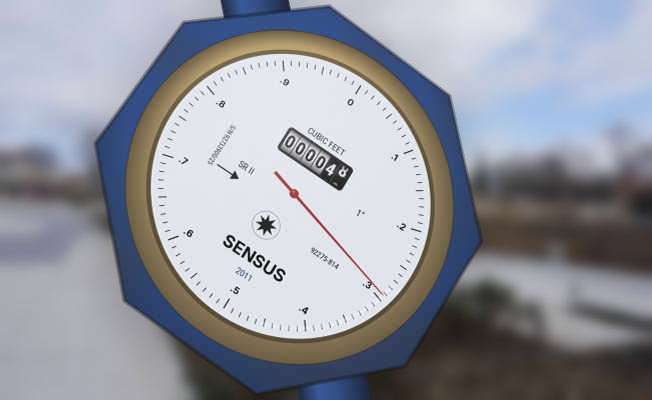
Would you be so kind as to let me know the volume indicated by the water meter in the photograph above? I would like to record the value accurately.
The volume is 48.29 ft³
